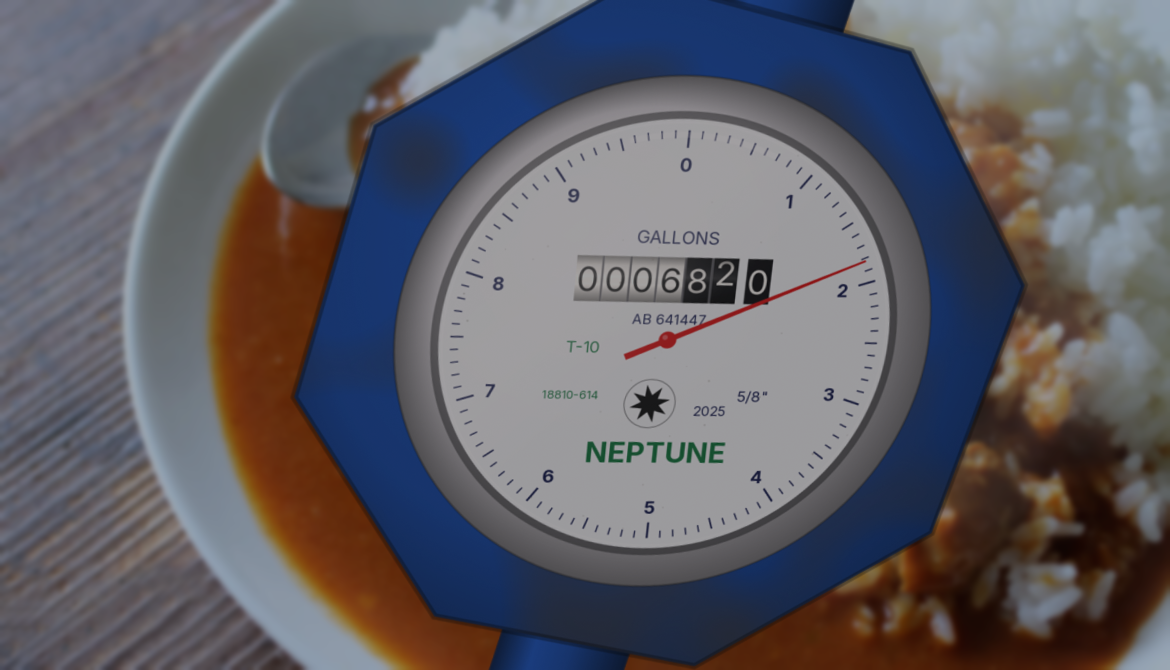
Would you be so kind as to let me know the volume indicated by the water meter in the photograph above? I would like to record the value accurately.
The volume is 6821.8 gal
